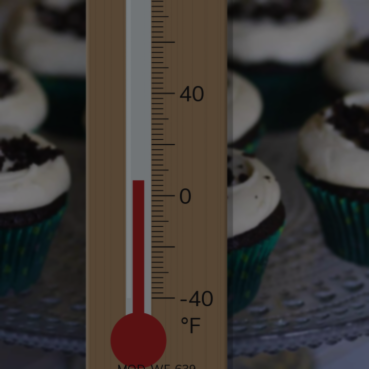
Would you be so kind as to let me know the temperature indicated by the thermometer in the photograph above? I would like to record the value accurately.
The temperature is 6 °F
